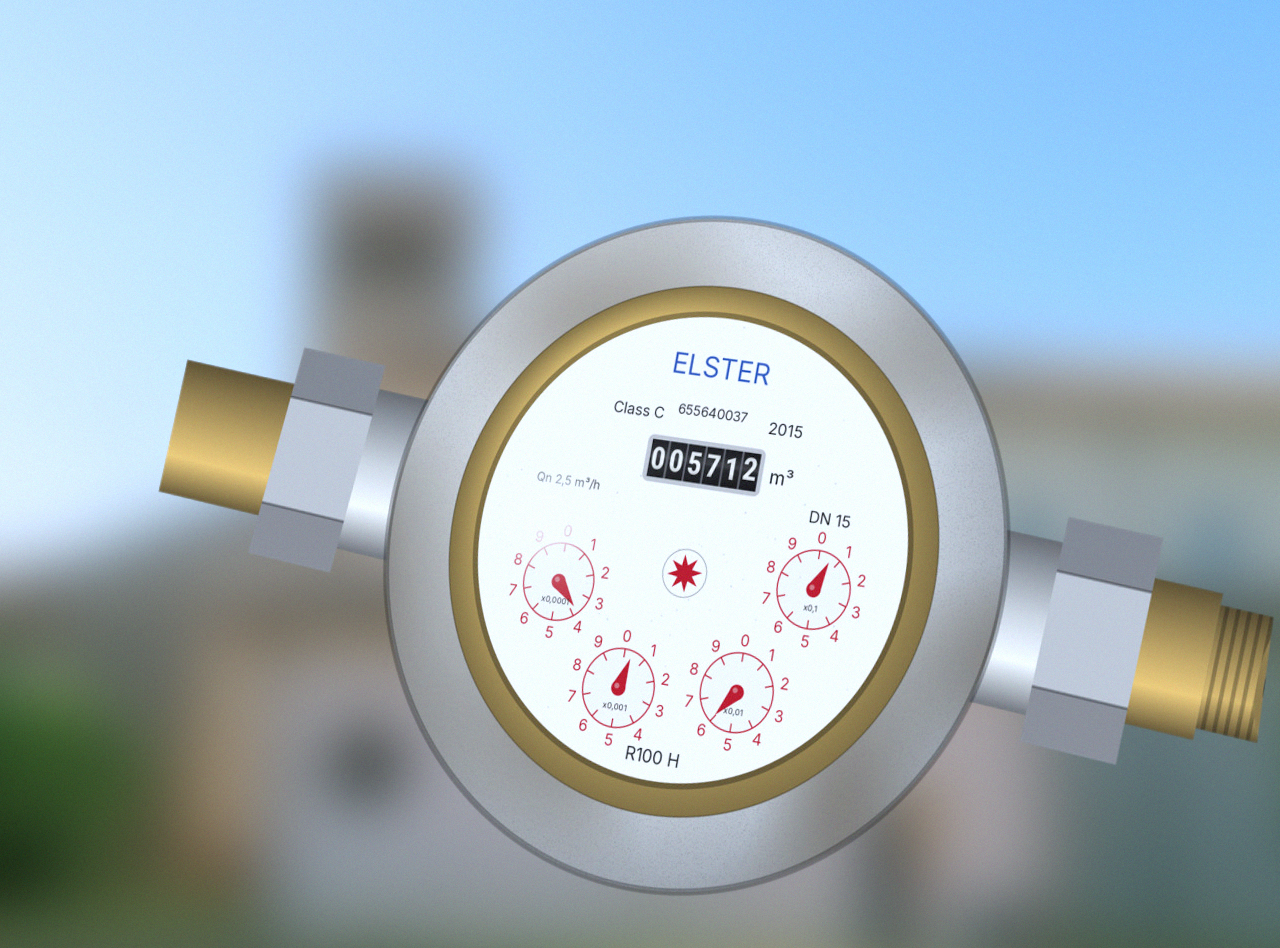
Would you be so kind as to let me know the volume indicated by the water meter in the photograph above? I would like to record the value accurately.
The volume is 5712.0603 m³
